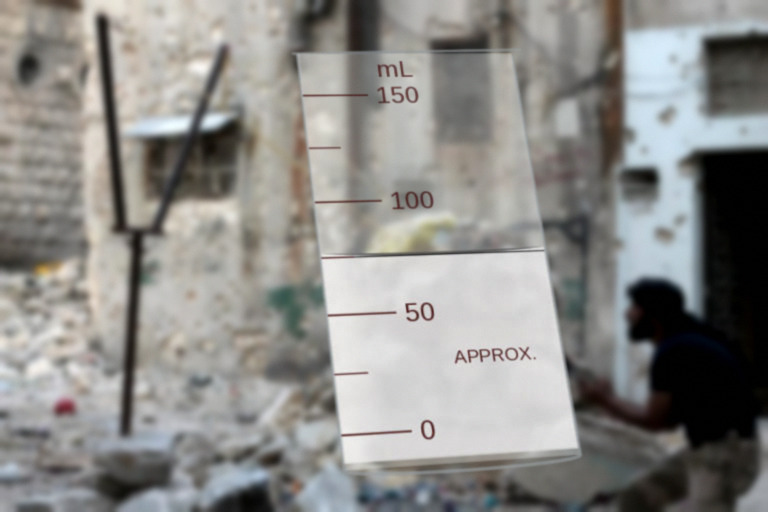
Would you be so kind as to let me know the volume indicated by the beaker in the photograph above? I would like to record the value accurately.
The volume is 75 mL
